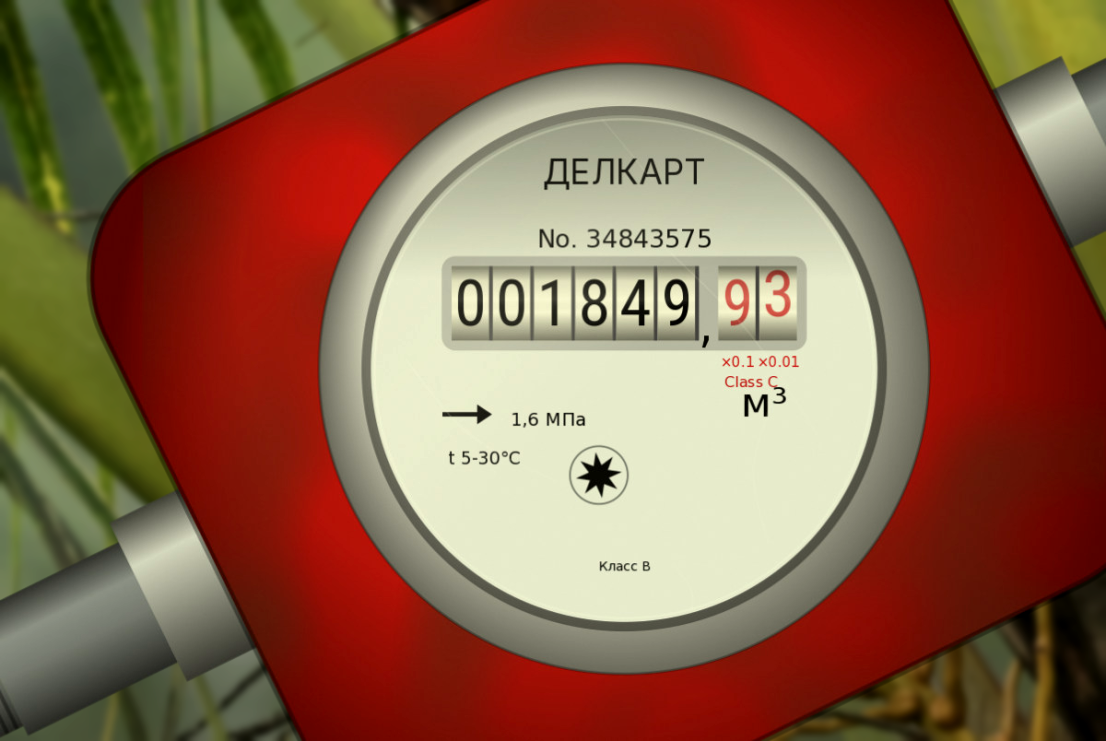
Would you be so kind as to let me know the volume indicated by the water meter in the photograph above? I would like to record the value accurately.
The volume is 1849.93 m³
